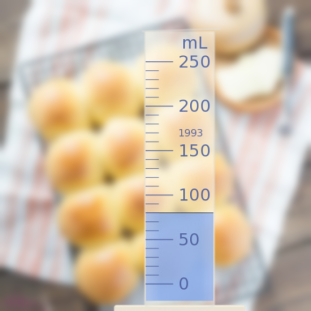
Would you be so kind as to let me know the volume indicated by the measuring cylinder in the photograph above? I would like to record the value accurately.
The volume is 80 mL
